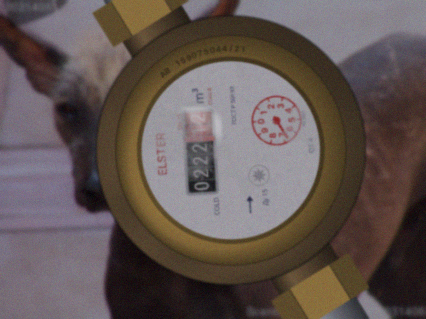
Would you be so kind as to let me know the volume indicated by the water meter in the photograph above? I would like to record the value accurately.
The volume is 222.126 m³
